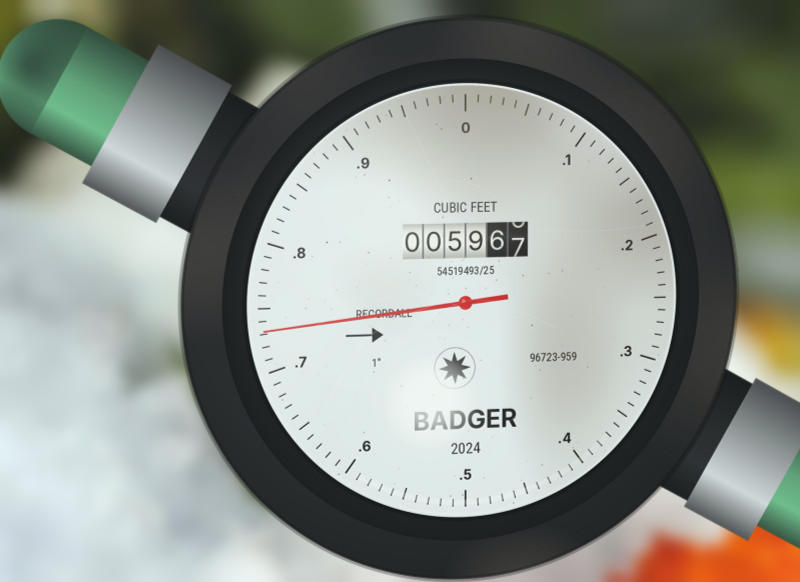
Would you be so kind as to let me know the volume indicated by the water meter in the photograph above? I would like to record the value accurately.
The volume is 5966.73 ft³
